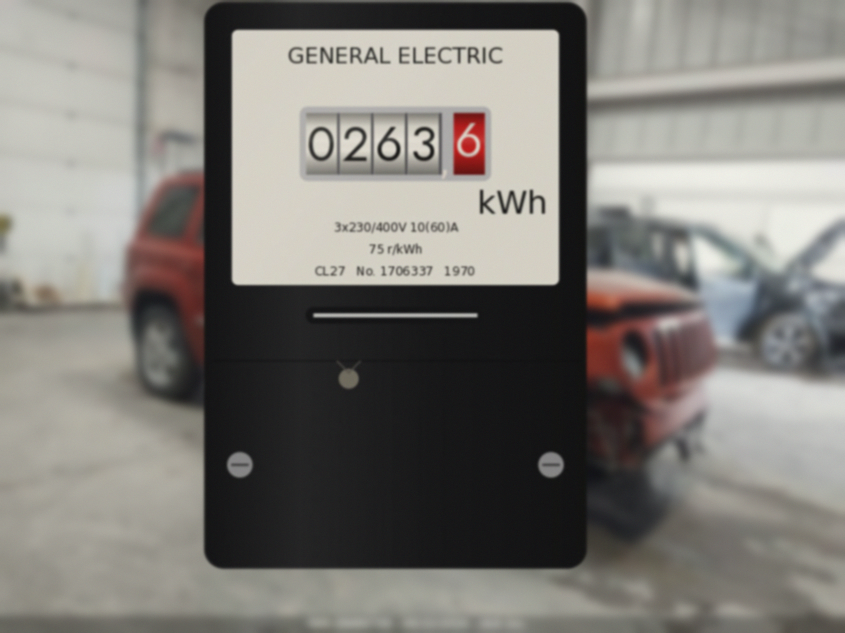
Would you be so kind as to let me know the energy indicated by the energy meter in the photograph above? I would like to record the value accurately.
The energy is 263.6 kWh
